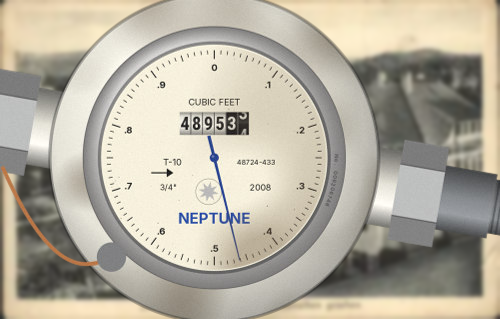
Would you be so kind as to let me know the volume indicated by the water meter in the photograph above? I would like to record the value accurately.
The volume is 489533.46 ft³
